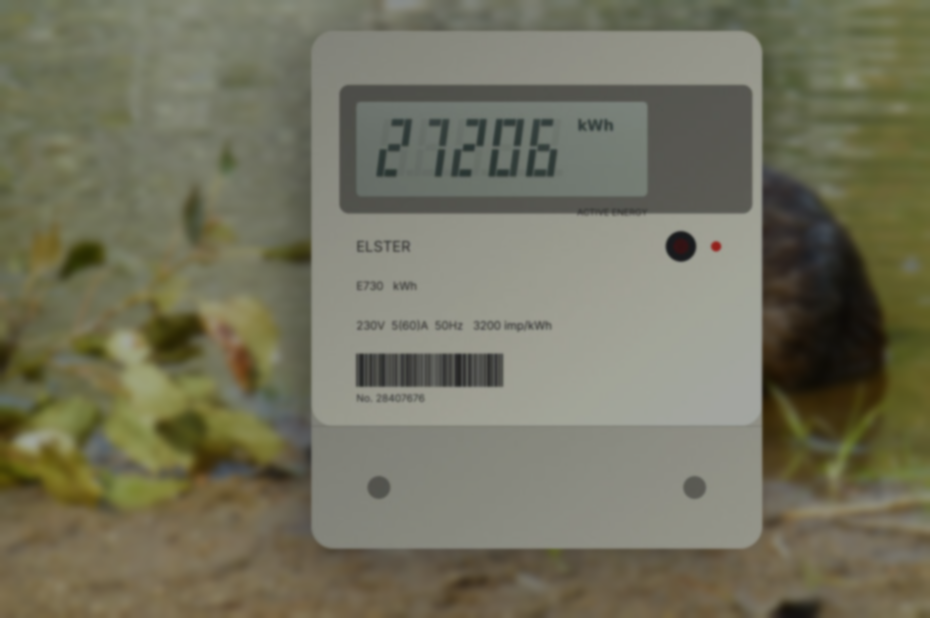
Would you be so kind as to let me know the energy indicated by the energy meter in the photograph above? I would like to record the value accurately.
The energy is 27206 kWh
